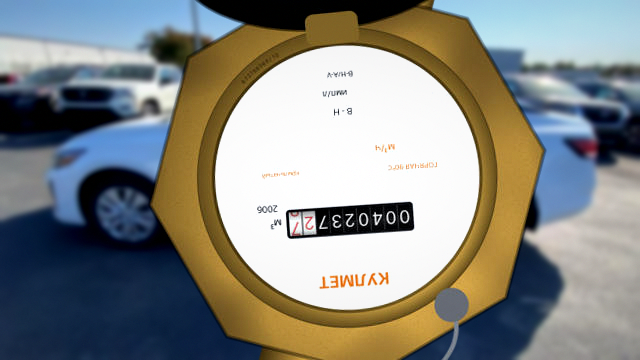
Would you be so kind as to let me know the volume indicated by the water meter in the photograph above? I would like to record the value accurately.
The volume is 40237.27 m³
